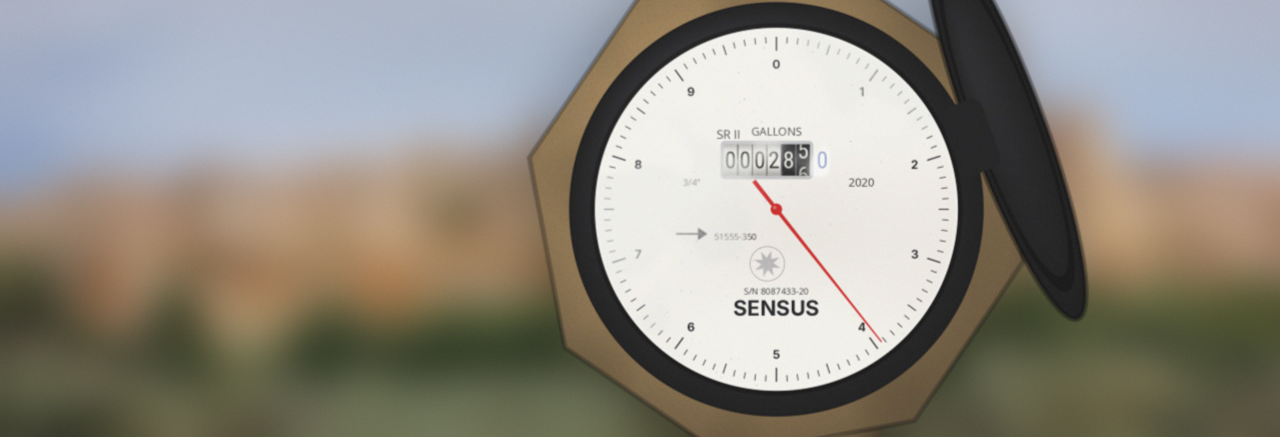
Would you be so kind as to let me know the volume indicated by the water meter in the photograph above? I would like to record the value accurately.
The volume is 2853.9 gal
